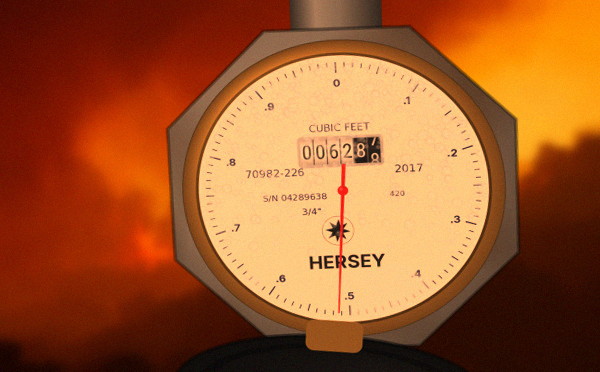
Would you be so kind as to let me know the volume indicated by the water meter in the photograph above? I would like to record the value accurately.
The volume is 6287.51 ft³
